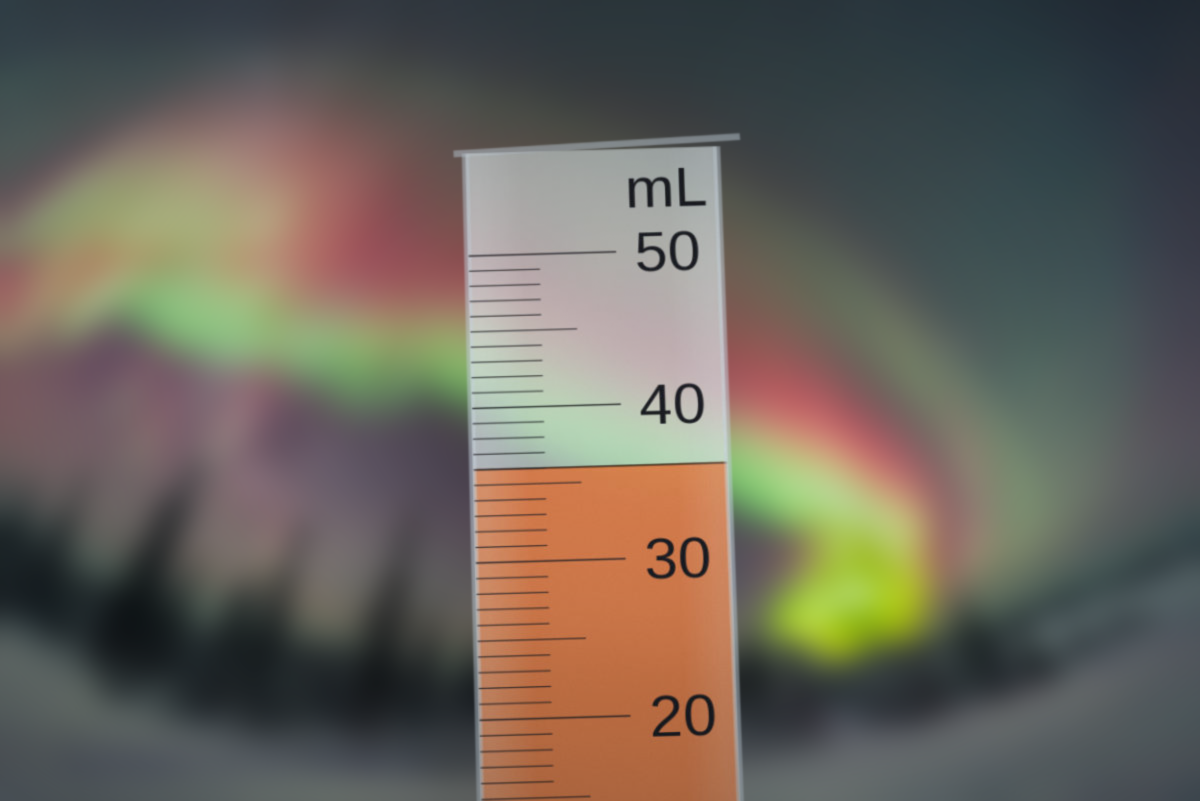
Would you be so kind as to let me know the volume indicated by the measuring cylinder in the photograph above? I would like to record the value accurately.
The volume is 36 mL
